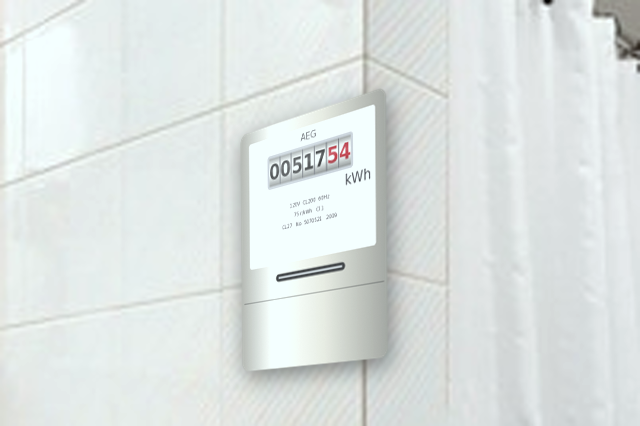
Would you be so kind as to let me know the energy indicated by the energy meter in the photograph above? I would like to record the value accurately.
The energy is 517.54 kWh
